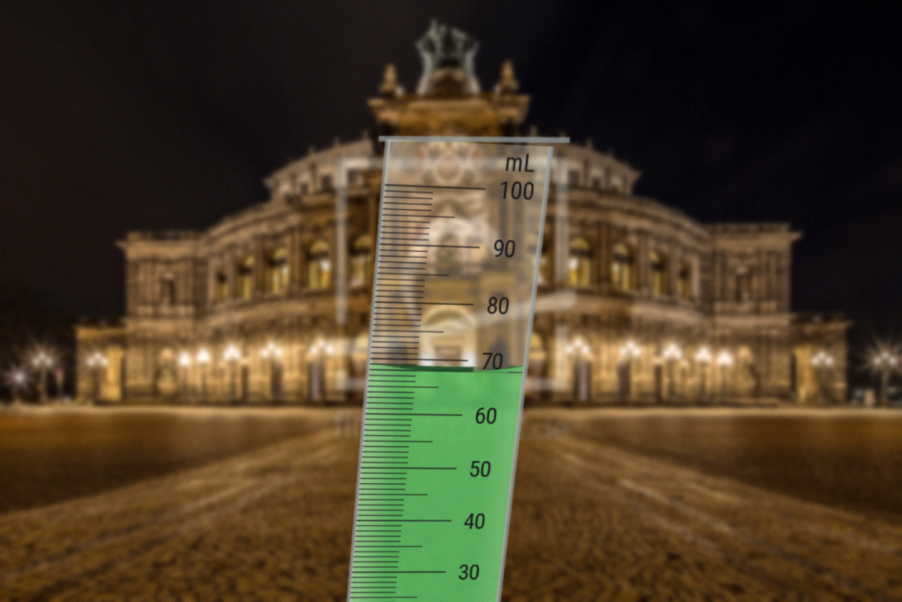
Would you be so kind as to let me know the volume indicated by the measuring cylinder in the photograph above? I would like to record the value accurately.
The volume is 68 mL
